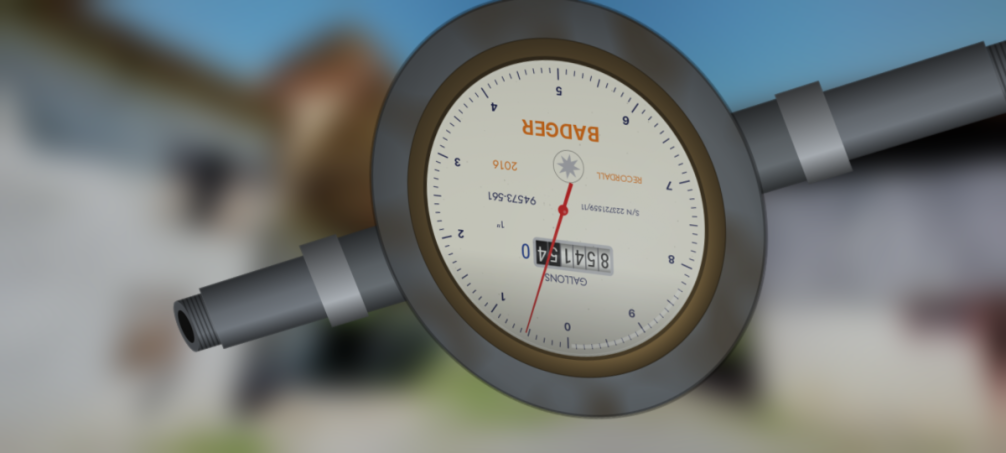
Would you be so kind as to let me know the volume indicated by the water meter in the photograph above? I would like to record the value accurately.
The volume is 8541540.5 gal
